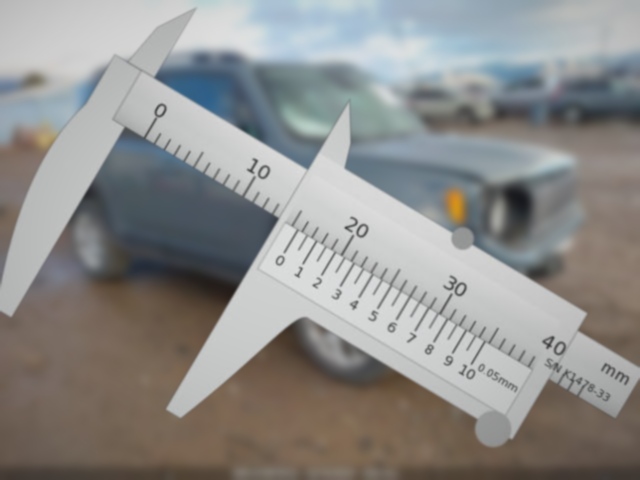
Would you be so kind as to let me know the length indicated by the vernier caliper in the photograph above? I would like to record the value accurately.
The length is 15.6 mm
